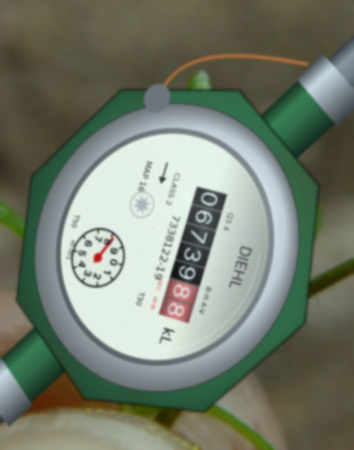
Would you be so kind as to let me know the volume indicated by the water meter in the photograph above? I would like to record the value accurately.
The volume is 6739.888 kL
